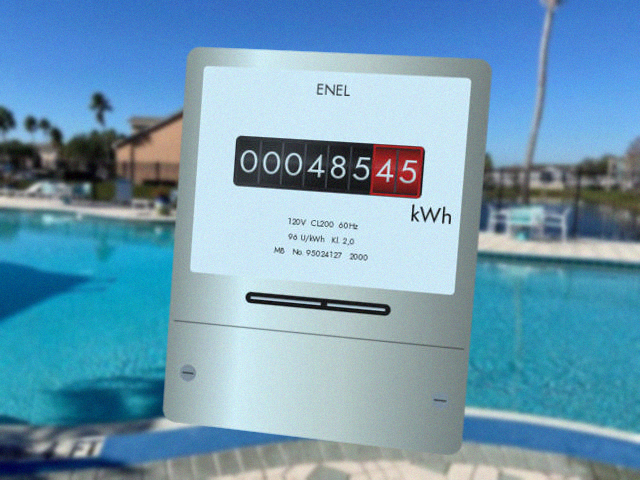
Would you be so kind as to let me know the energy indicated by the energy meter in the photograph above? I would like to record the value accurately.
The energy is 485.45 kWh
